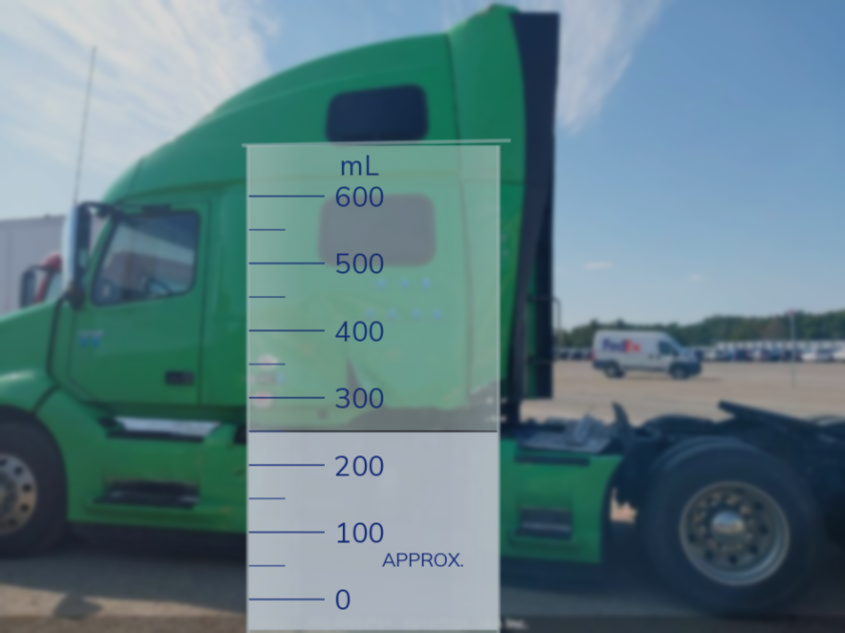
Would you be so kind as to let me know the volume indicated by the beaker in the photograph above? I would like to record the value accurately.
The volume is 250 mL
